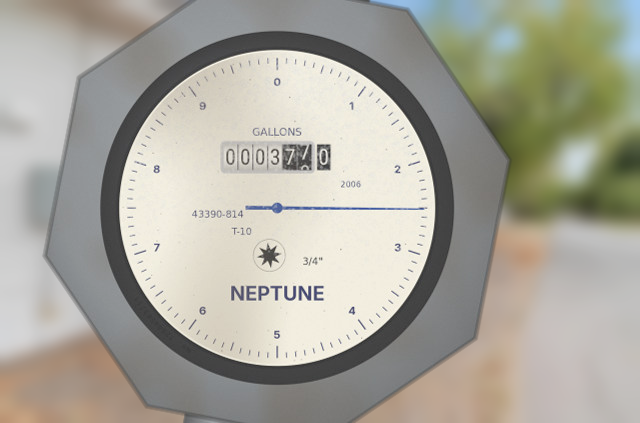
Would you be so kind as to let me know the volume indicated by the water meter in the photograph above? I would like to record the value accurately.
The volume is 3772.5 gal
